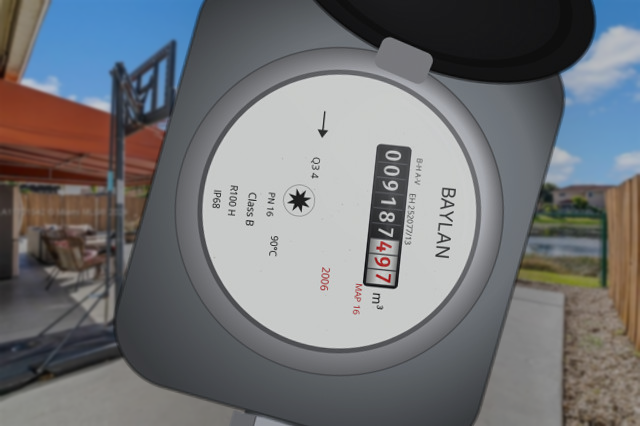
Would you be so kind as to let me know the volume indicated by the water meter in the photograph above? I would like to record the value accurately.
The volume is 9187.497 m³
